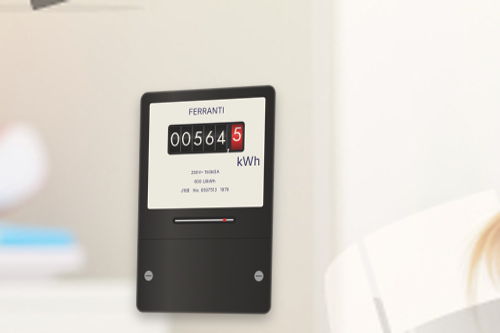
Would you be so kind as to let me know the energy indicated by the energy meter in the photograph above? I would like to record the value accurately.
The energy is 564.5 kWh
